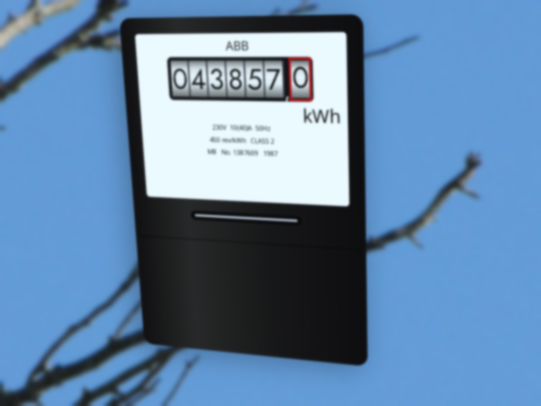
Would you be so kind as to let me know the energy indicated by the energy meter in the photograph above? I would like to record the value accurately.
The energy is 43857.0 kWh
